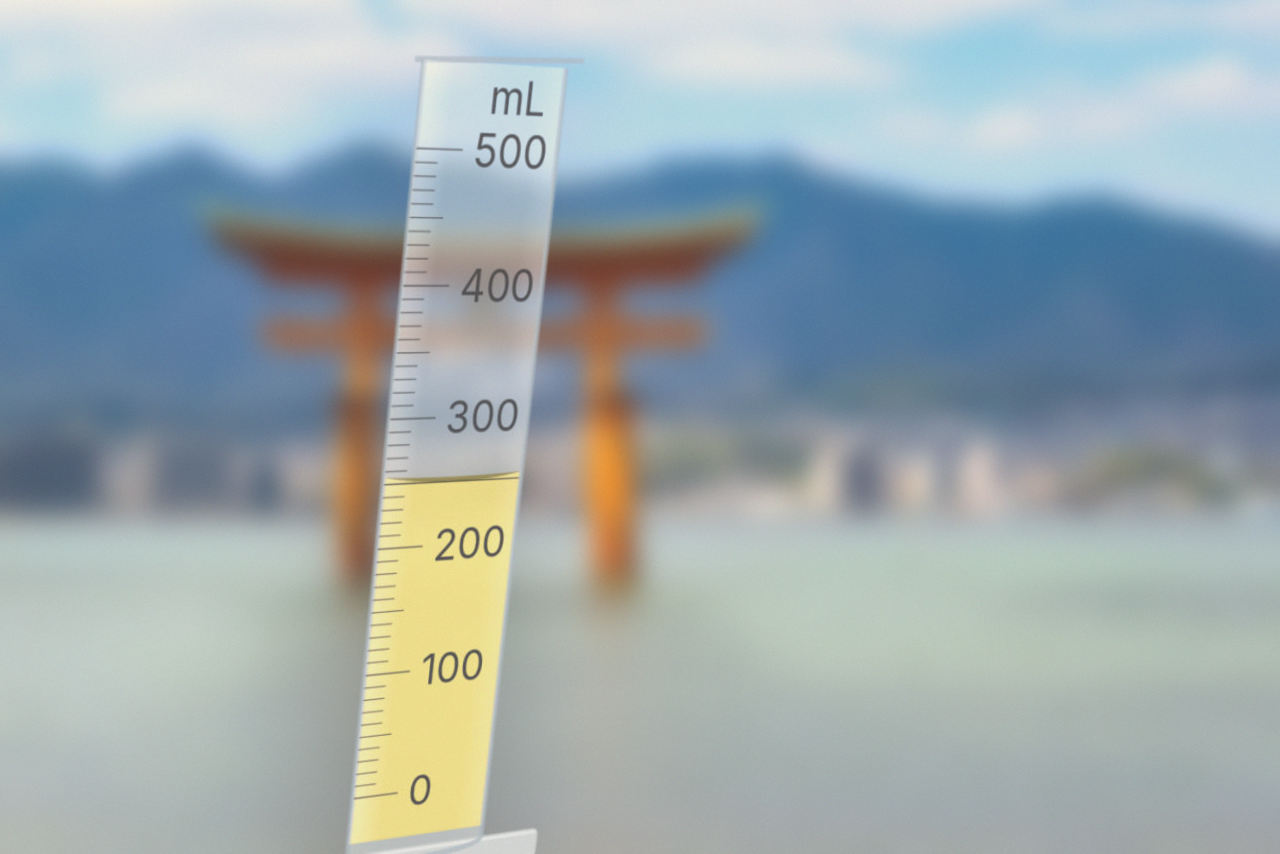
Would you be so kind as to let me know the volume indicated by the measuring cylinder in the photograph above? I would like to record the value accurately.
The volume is 250 mL
